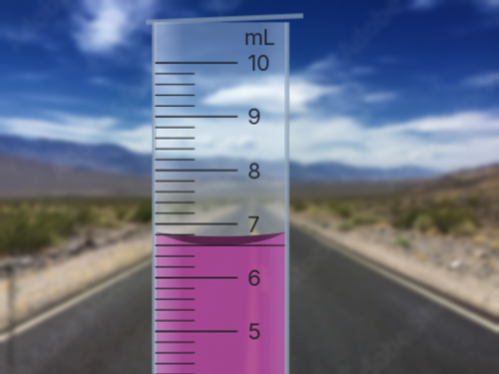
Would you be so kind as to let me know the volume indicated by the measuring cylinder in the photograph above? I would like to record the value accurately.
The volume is 6.6 mL
